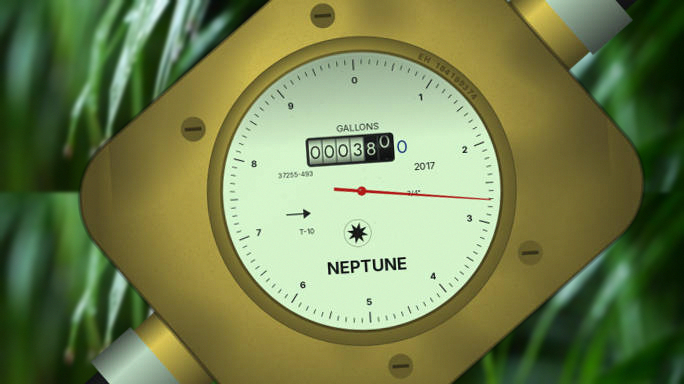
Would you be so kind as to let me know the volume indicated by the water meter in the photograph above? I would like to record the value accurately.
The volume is 3802.7 gal
